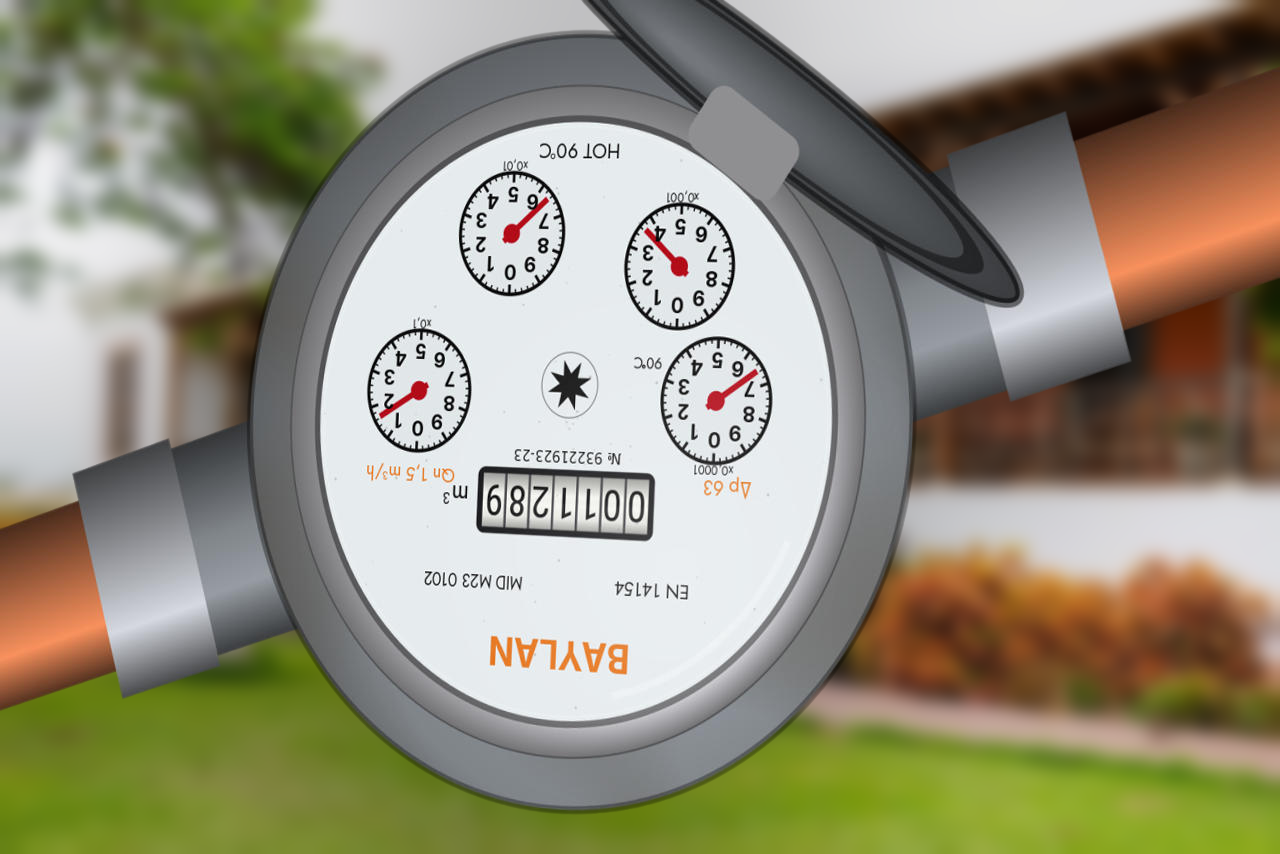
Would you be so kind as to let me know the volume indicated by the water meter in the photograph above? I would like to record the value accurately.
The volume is 11289.1636 m³
